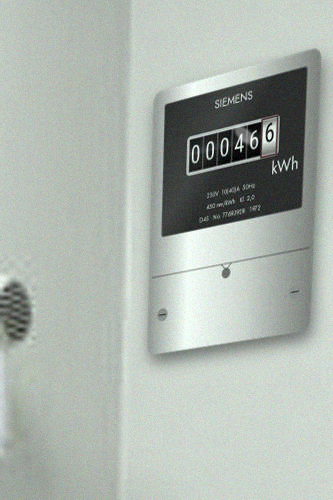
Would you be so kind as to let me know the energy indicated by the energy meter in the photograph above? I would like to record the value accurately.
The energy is 46.6 kWh
